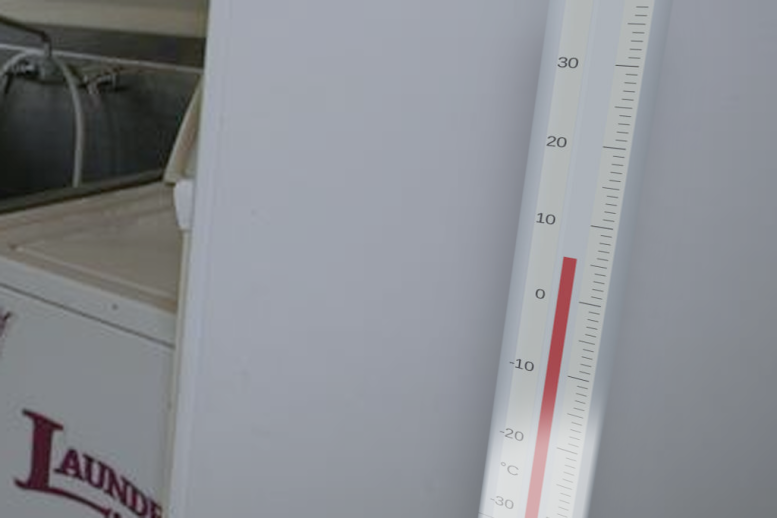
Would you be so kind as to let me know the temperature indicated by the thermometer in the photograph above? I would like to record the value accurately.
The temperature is 5.5 °C
